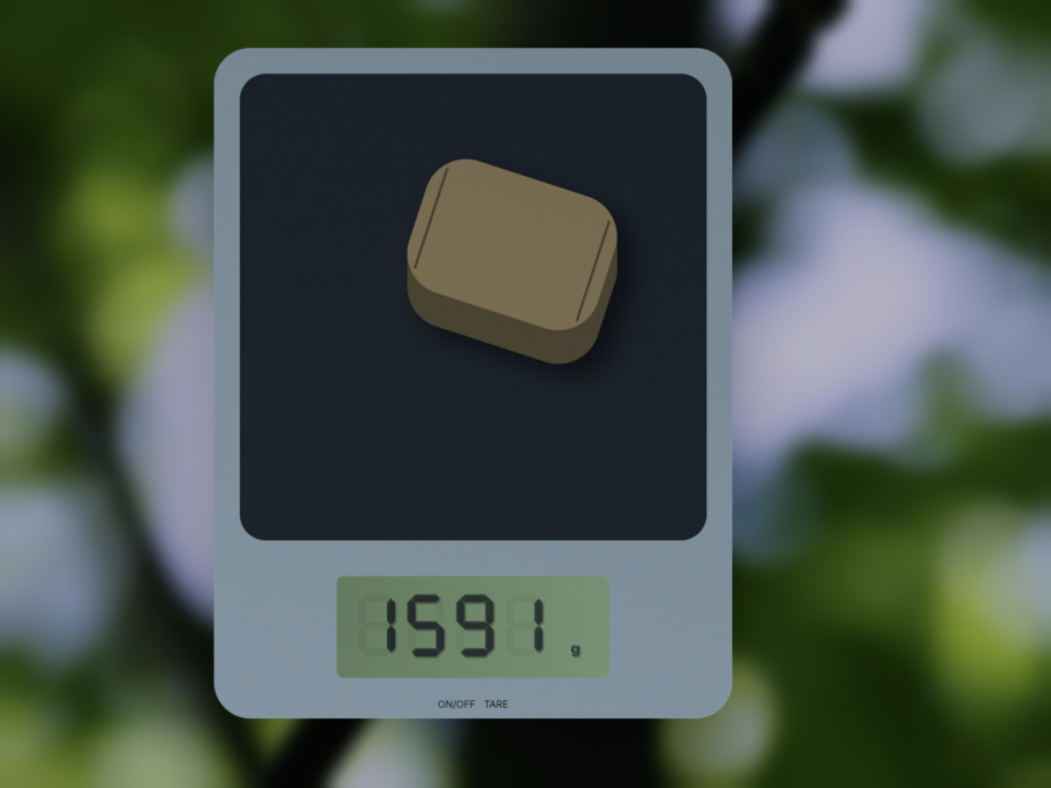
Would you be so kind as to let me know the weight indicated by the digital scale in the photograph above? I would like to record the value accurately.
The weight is 1591 g
